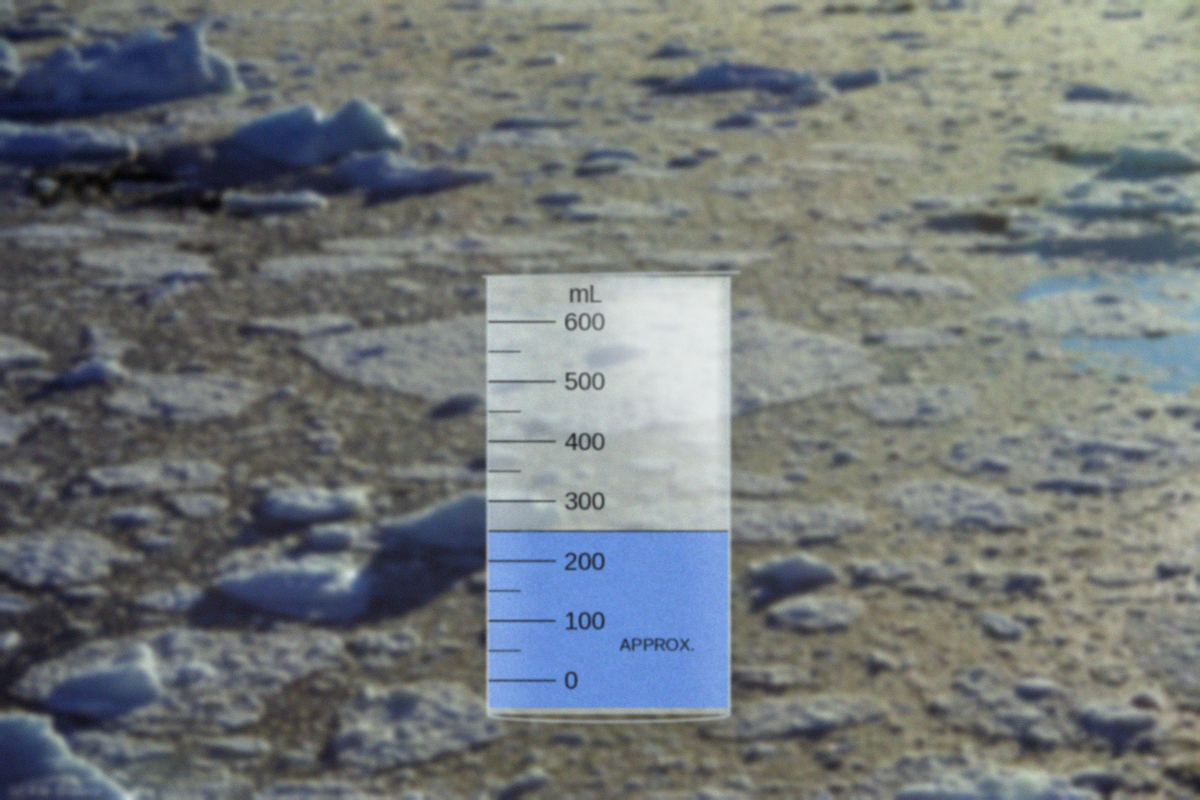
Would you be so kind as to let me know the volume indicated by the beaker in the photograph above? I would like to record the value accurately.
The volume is 250 mL
